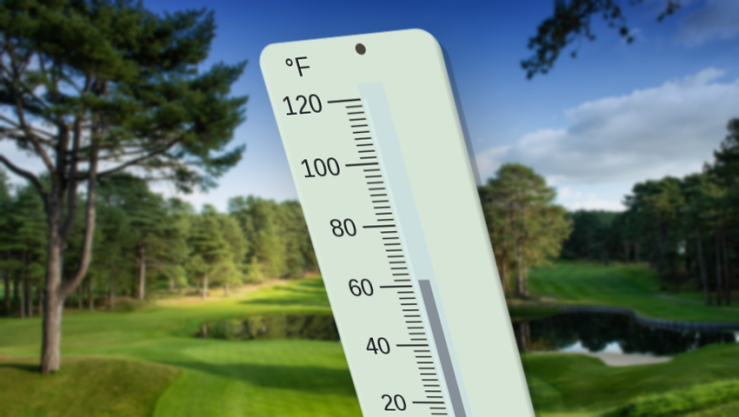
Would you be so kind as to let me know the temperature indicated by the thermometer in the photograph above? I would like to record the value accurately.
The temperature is 62 °F
